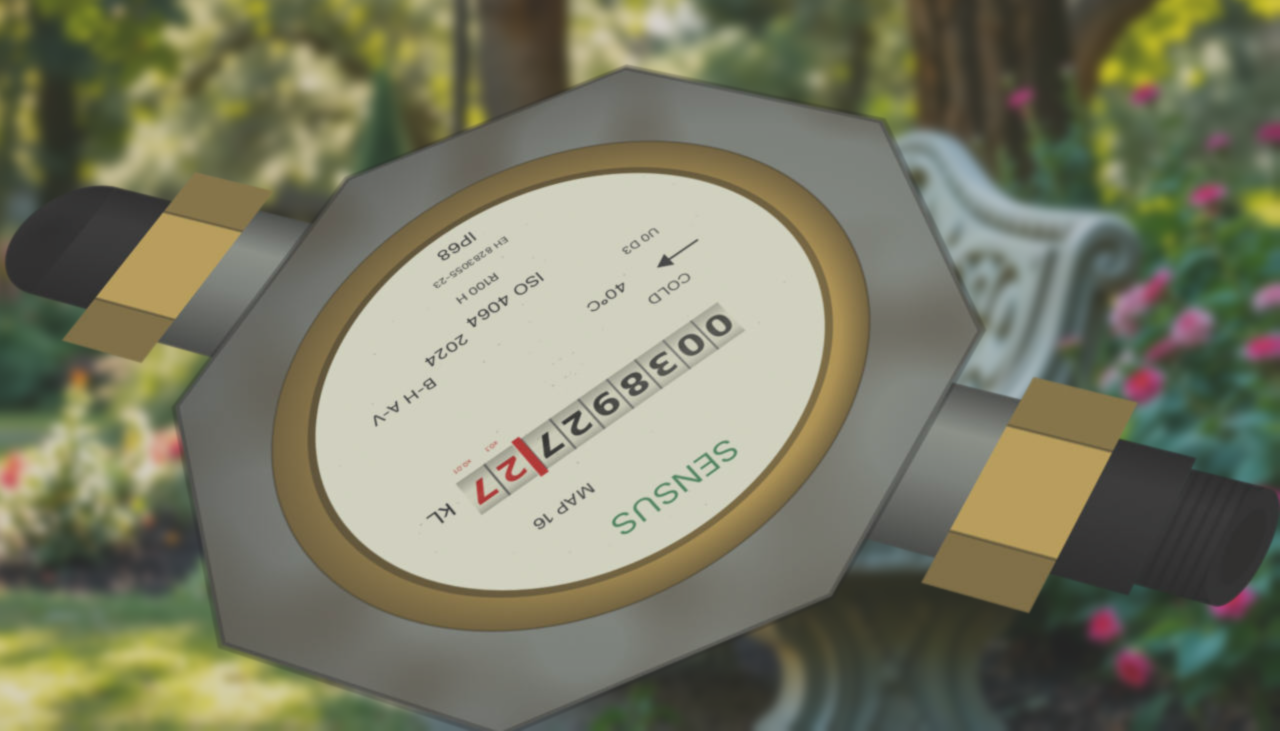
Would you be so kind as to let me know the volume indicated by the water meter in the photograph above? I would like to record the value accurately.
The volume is 38927.27 kL
